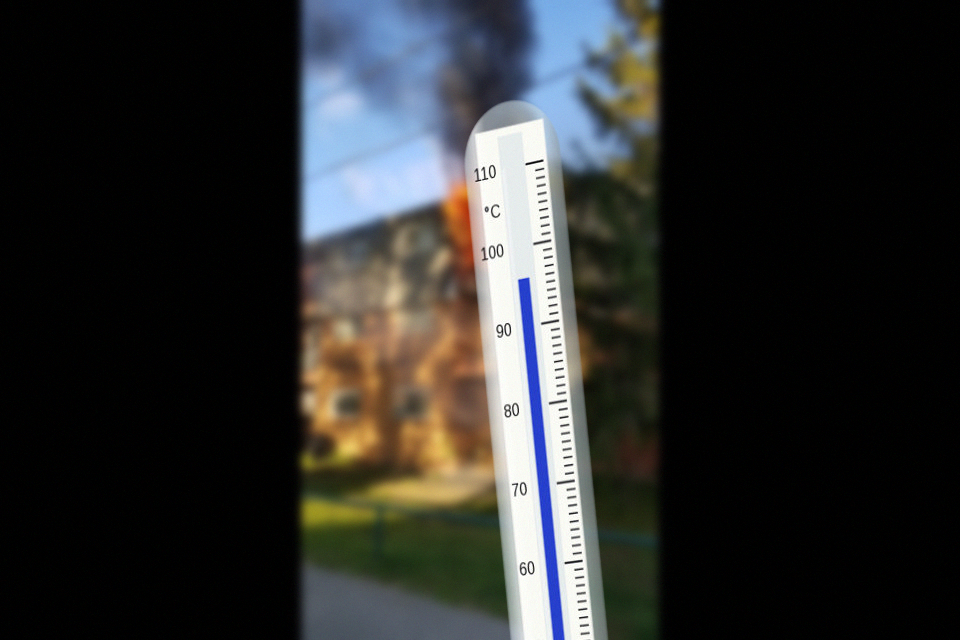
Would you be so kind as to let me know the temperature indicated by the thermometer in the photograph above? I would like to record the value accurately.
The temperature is 96 °C
